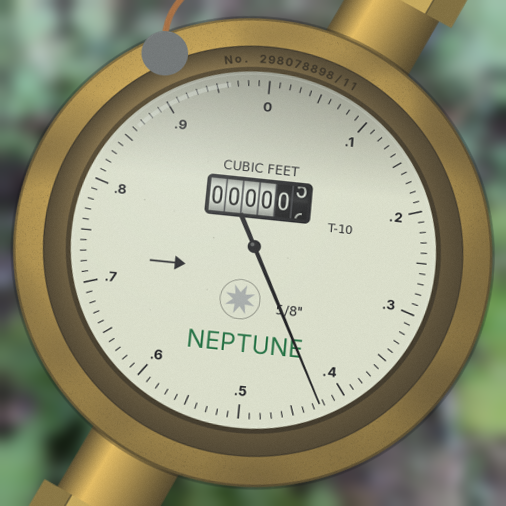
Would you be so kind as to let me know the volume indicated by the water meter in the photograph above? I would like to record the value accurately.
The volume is 5.42 ft³
